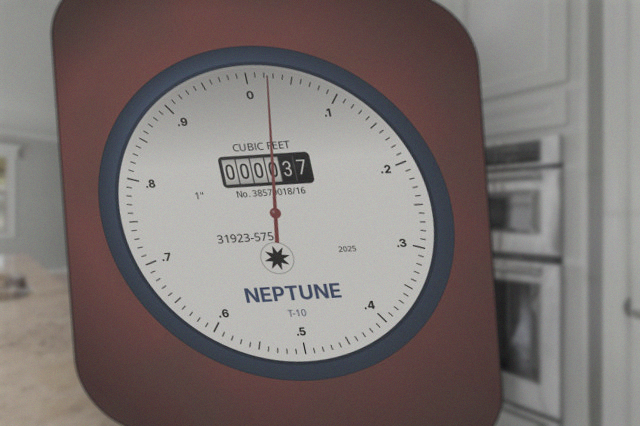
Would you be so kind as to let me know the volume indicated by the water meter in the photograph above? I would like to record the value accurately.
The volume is 37.02 ft³
